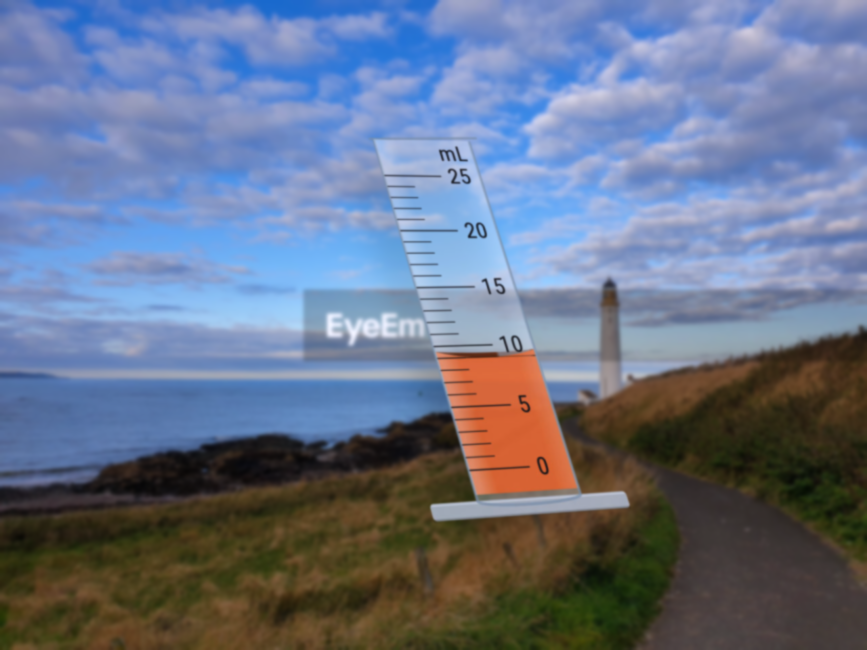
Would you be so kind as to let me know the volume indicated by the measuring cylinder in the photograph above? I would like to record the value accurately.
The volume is 9 mL
